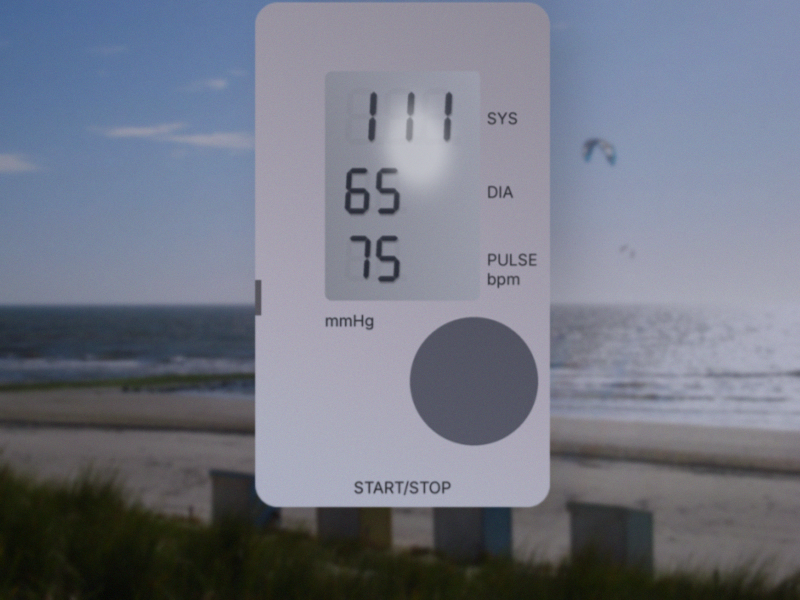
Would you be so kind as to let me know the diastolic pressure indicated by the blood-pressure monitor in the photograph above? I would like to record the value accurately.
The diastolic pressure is 65 mmHg
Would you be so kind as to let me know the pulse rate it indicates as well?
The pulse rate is 75 bpm
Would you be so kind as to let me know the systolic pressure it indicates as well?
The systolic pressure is 111 mmHg
